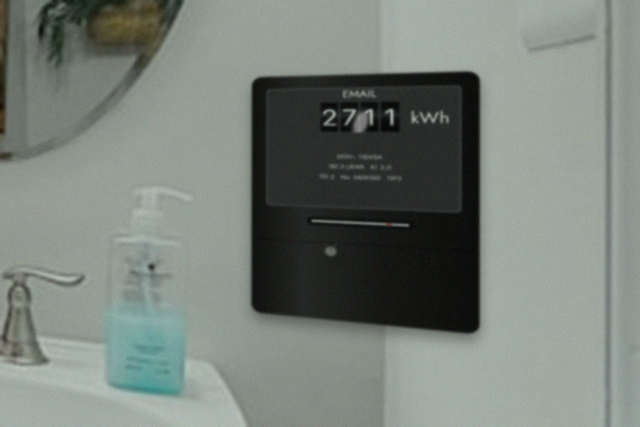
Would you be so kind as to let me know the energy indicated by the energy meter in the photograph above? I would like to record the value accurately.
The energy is 2711 kWh
